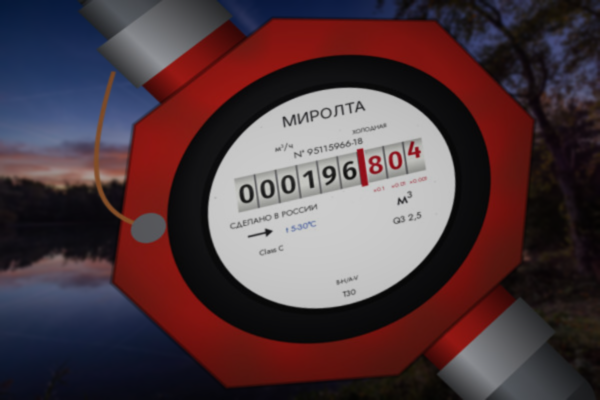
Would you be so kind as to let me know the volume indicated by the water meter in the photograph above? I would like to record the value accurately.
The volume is 196.804 m³
